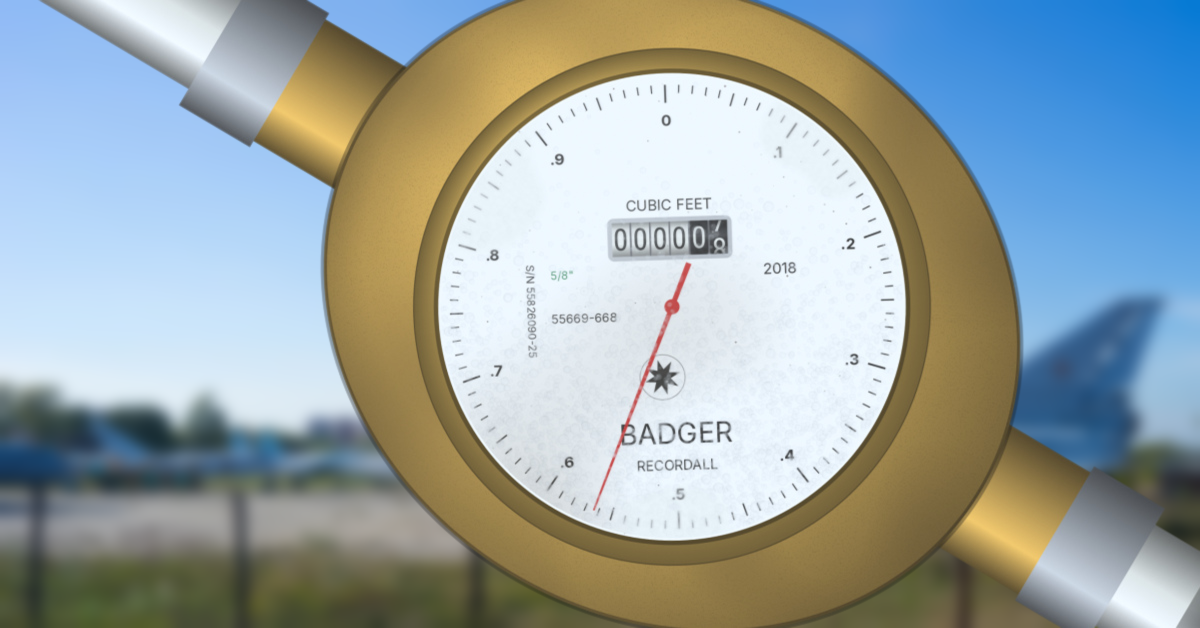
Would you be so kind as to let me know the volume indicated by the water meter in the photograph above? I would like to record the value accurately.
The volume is 7.56 ft³
